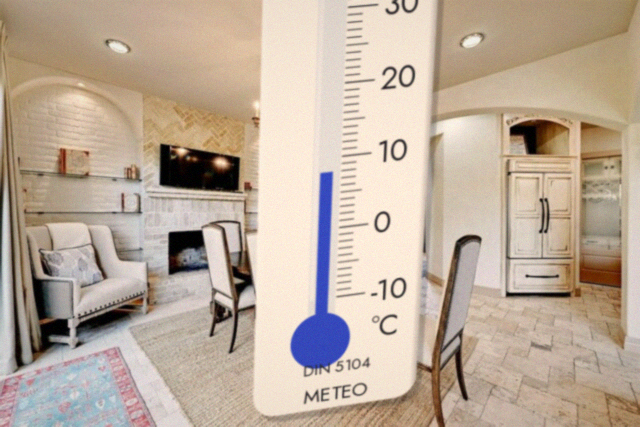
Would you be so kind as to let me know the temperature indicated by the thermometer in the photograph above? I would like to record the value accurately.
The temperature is 8 °C
